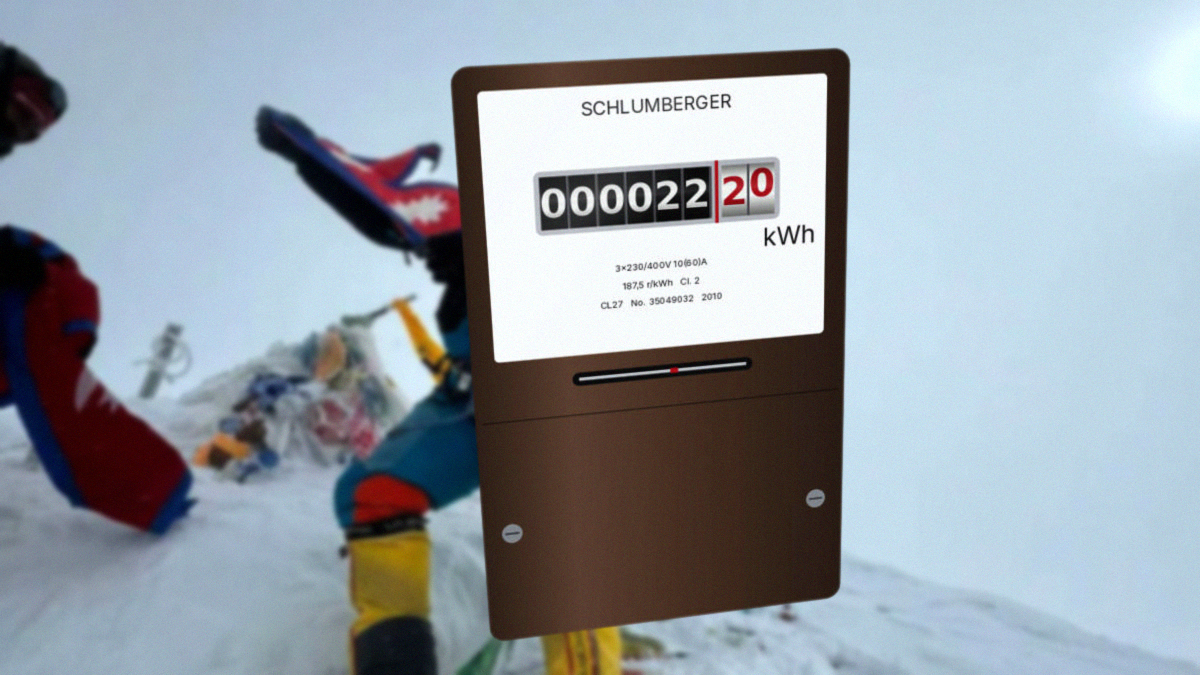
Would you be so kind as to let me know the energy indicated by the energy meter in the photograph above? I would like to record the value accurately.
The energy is 22.20 kWh
